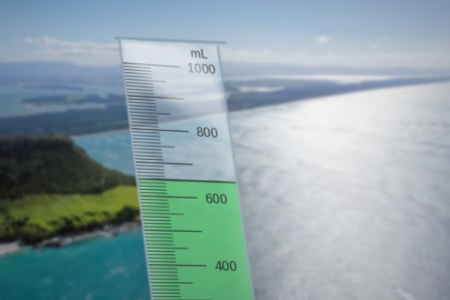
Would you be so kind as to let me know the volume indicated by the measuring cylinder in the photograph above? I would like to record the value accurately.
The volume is 650 mL
